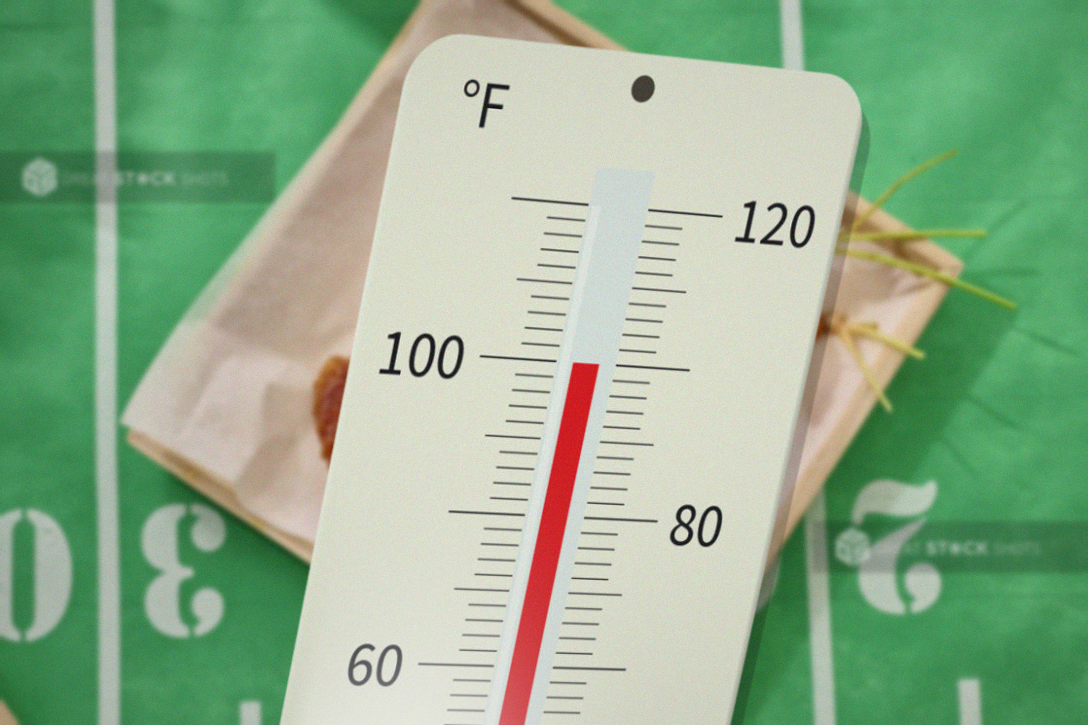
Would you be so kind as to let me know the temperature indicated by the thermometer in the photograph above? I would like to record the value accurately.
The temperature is 100 °F
